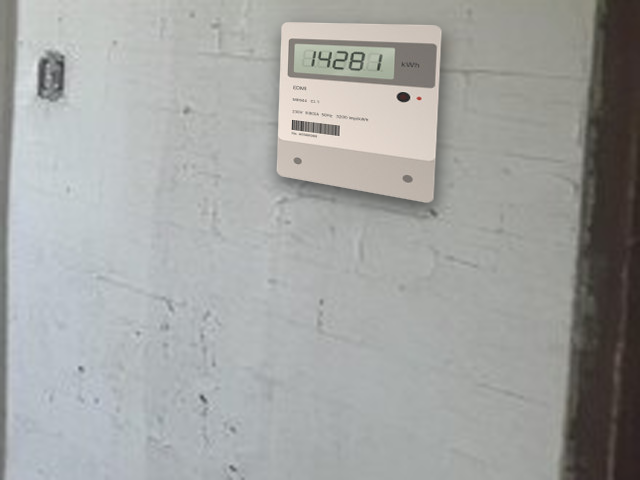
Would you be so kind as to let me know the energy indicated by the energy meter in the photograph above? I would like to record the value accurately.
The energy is 14281 kWh
